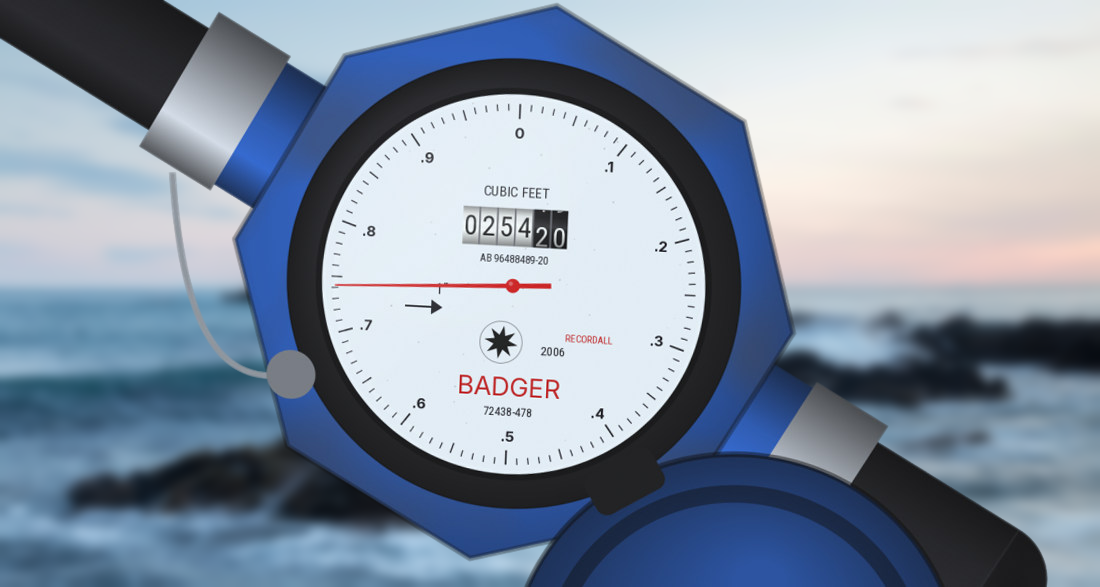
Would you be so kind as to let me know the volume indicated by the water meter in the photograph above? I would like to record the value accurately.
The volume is 25419.74 ft³
